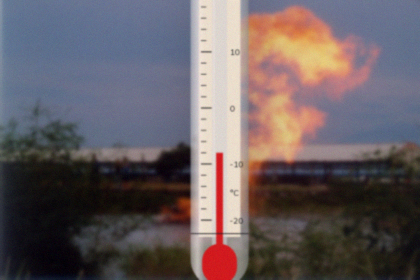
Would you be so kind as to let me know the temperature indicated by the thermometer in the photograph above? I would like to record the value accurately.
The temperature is -8 °C
